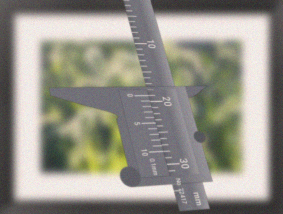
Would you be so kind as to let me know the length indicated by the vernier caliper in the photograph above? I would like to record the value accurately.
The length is 19.0 mm
